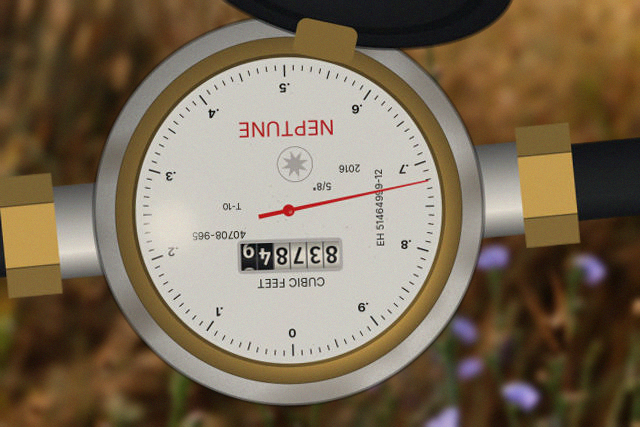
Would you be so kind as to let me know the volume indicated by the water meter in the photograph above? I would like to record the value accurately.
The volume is 837848.72 ft³
